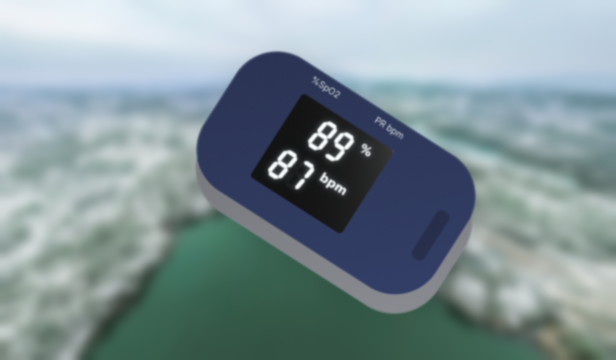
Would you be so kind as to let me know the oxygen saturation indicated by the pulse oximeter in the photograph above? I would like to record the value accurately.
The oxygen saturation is 89 %
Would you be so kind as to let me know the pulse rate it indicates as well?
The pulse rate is 87 bpm
